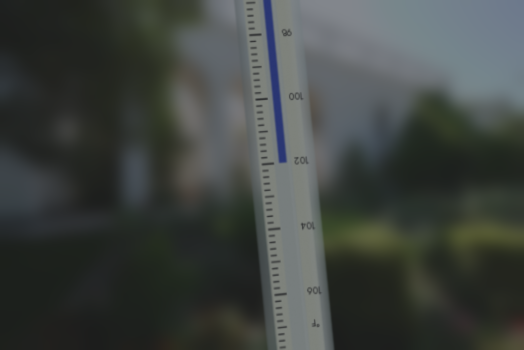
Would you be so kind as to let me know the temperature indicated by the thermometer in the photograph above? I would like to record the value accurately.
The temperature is 102 °F
